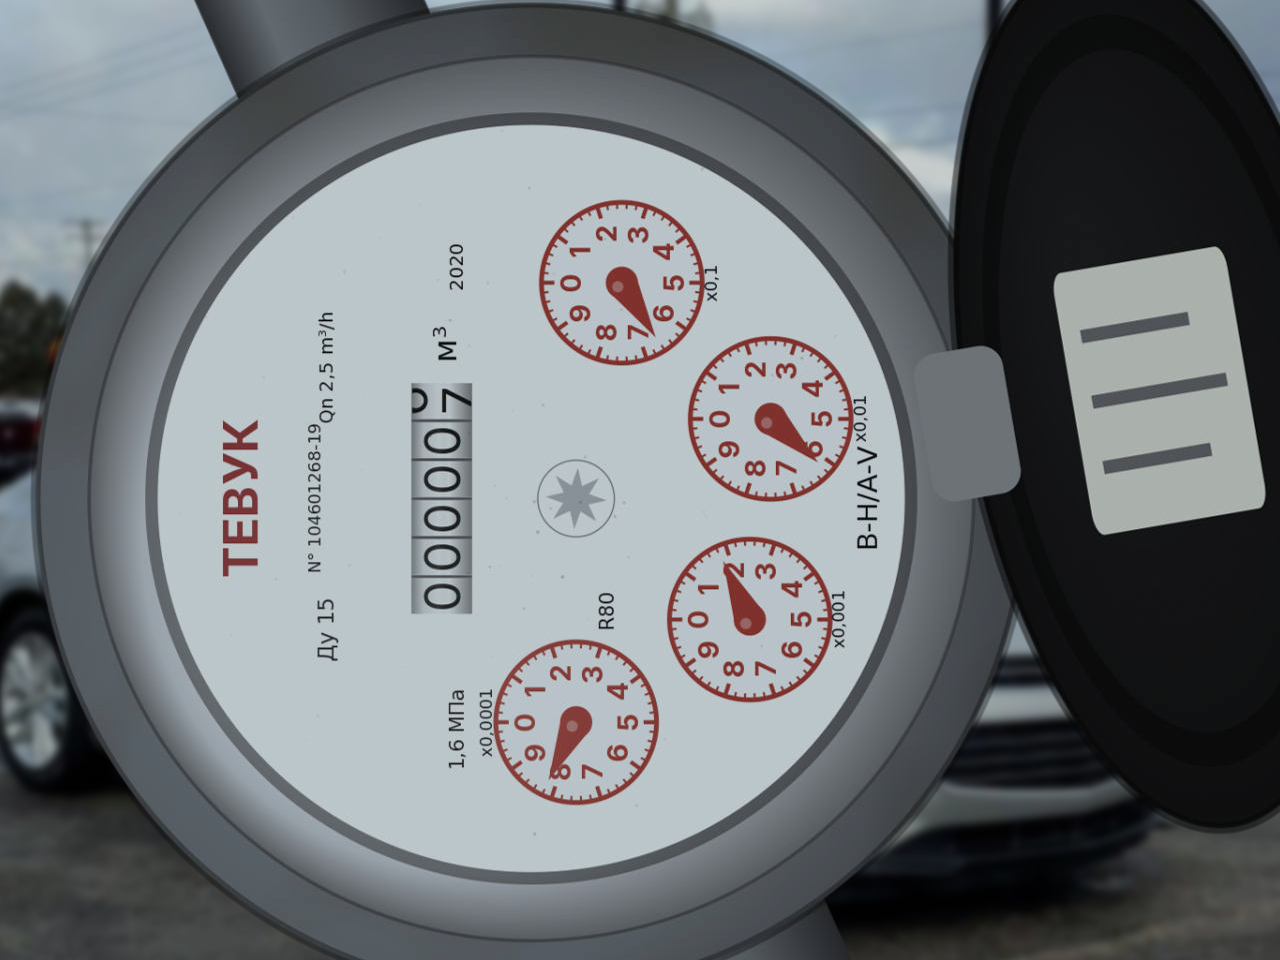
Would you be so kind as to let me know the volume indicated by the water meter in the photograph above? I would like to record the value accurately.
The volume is 6.6618 m³
